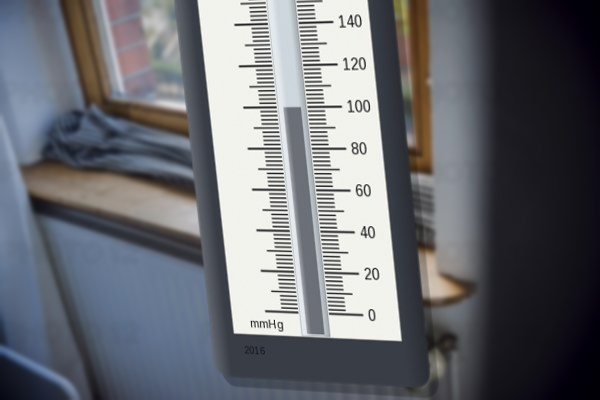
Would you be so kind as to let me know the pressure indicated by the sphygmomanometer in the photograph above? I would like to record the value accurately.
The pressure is 100 mmHg
